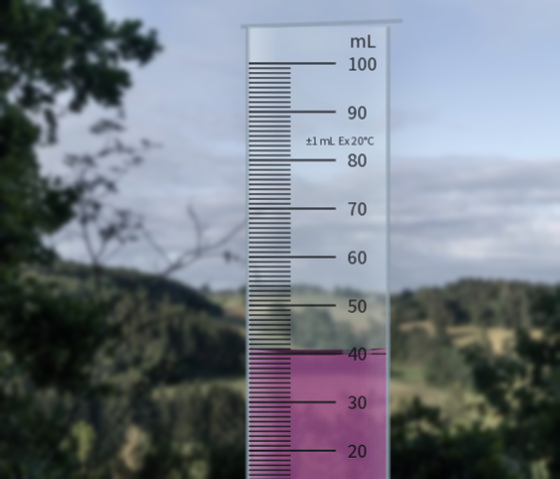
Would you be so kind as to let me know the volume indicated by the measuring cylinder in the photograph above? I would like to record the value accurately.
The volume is 40 mL
